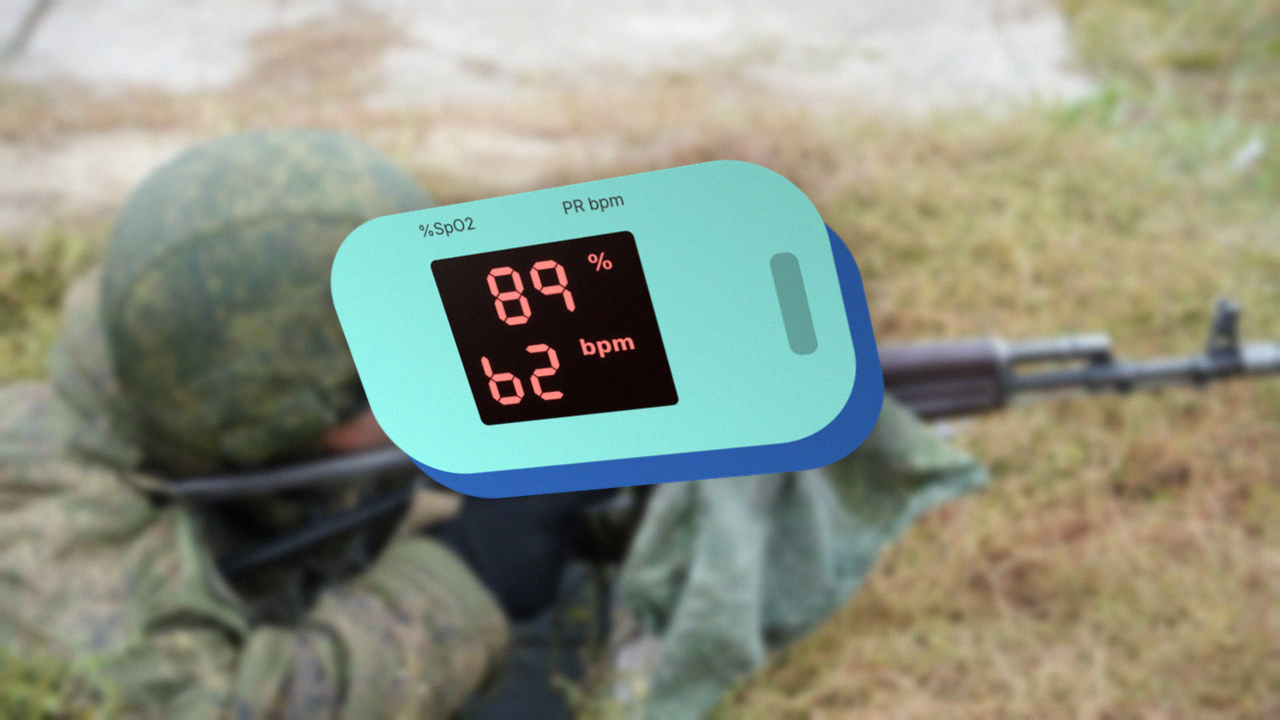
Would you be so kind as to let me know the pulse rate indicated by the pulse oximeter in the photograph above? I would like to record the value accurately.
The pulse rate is 62 bpm
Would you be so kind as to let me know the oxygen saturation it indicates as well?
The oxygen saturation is 89 %
